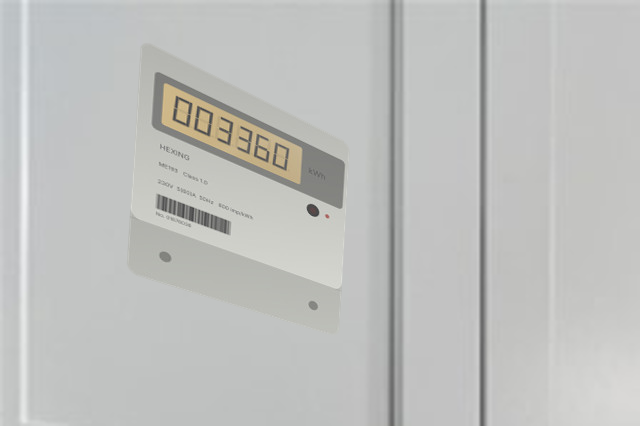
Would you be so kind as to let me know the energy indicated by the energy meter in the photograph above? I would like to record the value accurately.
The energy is 3360 kWh
